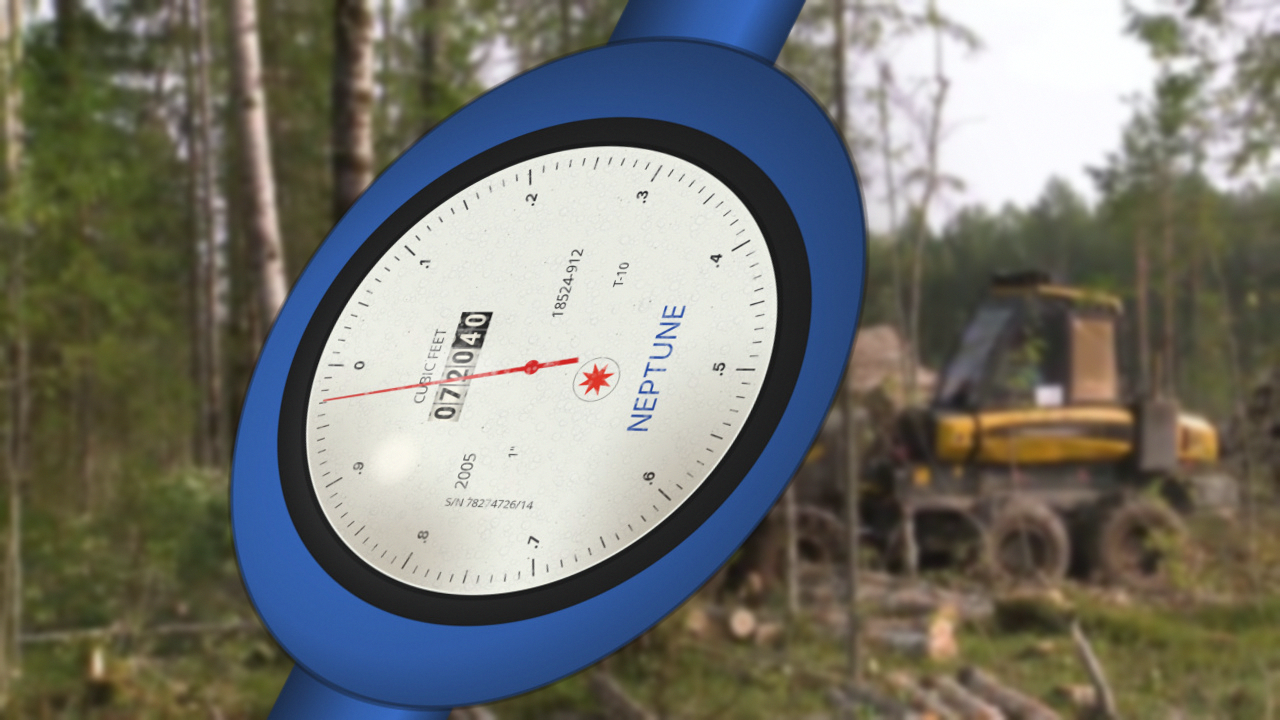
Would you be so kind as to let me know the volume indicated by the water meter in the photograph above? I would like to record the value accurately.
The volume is 72039.97 ft³
